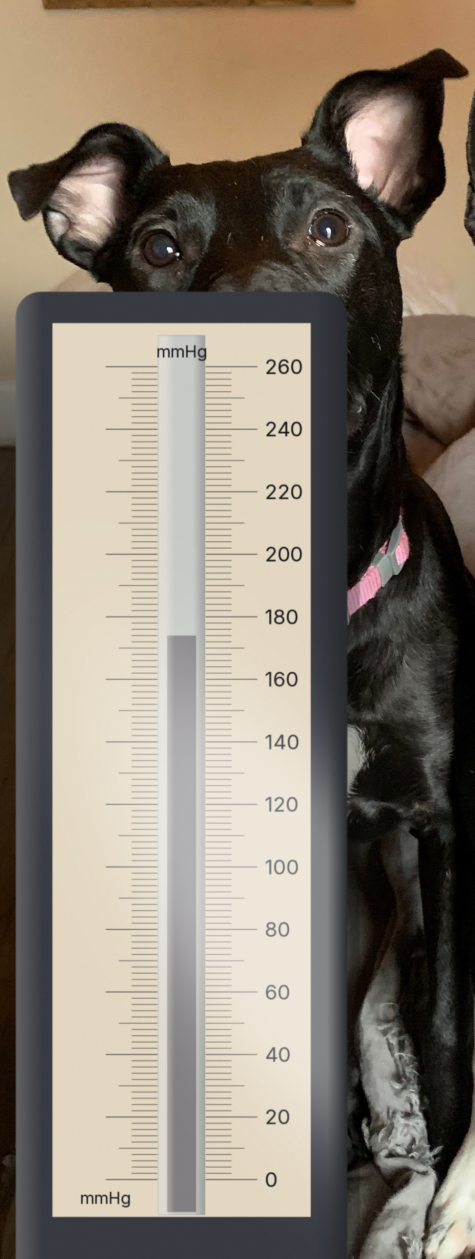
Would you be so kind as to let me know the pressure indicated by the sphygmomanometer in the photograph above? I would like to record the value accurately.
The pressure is 174 mmHg
